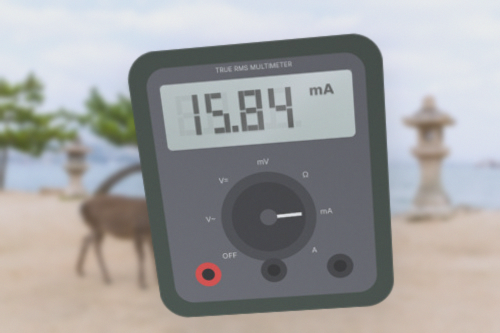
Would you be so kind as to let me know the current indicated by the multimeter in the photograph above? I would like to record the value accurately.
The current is 15.84 mA
